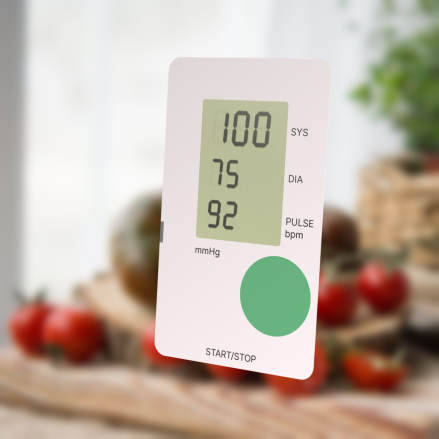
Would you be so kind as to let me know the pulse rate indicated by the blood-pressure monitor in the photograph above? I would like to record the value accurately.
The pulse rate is 92 bpm
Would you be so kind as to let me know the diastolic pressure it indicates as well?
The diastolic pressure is 75 mmHg
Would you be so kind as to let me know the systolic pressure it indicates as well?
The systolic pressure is 100 mmHg
